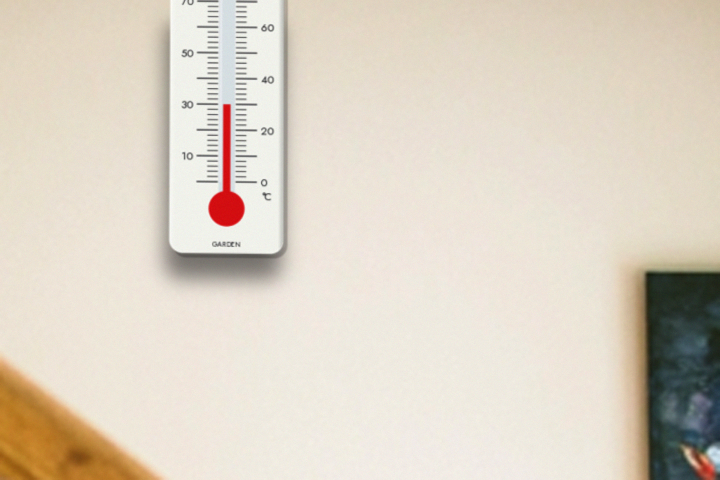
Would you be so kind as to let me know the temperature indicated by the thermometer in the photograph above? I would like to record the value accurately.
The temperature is 30 °C
